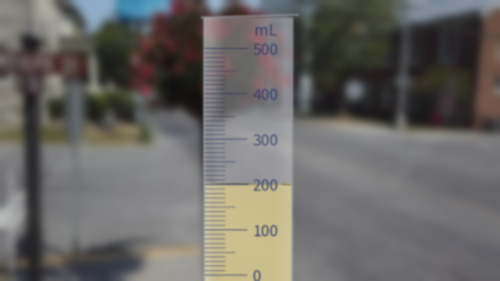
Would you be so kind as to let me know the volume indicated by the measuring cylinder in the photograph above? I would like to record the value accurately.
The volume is 200 mL
